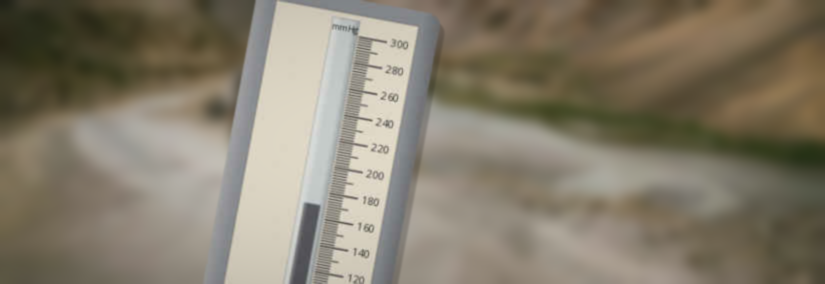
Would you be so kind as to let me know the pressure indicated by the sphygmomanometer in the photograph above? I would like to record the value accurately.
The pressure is 170 mmHg
